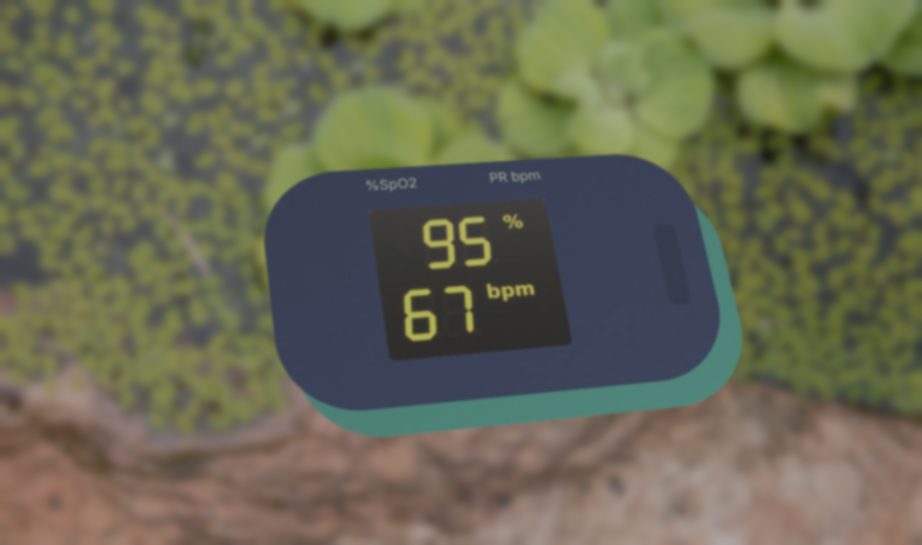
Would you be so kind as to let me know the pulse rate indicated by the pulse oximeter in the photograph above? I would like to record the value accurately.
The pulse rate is 67 bpm
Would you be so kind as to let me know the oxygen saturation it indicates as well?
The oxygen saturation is 95 %
